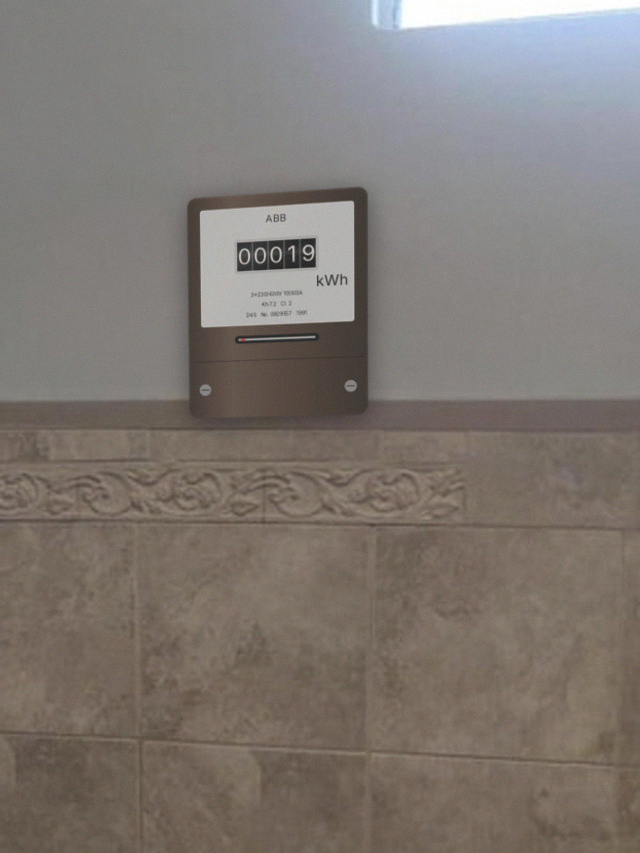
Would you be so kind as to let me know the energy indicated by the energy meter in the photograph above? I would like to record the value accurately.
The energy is 19 kWh
